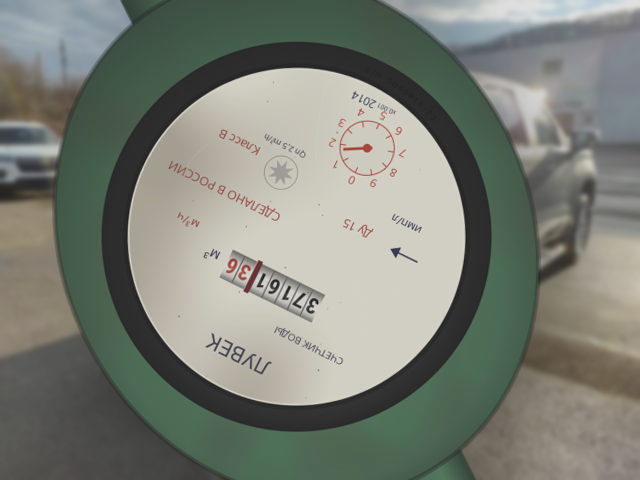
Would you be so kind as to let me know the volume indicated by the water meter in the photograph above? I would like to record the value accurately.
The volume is 37161.361 m³
